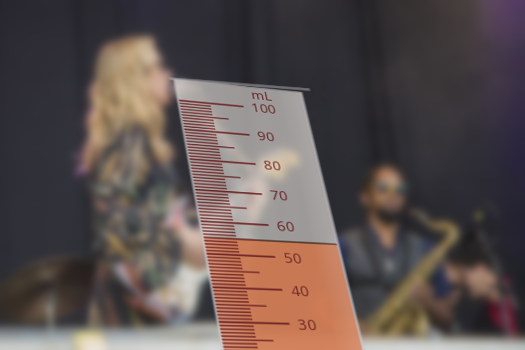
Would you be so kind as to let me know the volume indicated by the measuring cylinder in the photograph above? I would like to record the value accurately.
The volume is 55 mL
